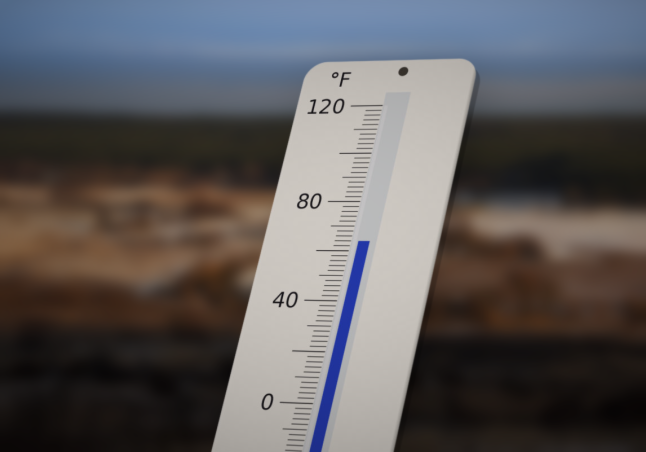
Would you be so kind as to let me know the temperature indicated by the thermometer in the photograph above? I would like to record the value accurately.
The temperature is 64 °F
